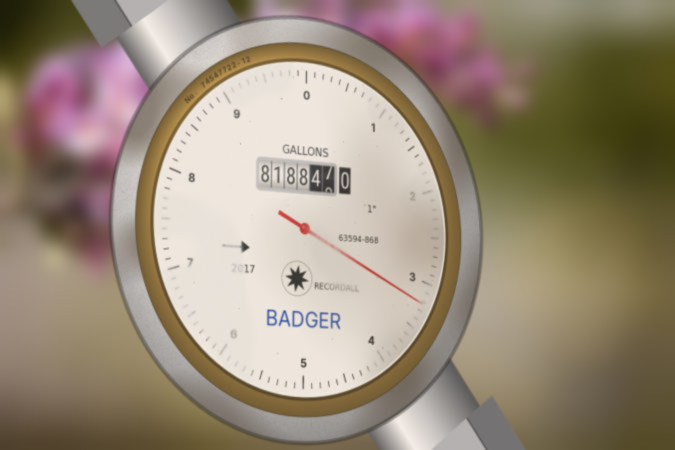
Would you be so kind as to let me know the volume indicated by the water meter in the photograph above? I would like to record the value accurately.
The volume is 8188473.2 gal
